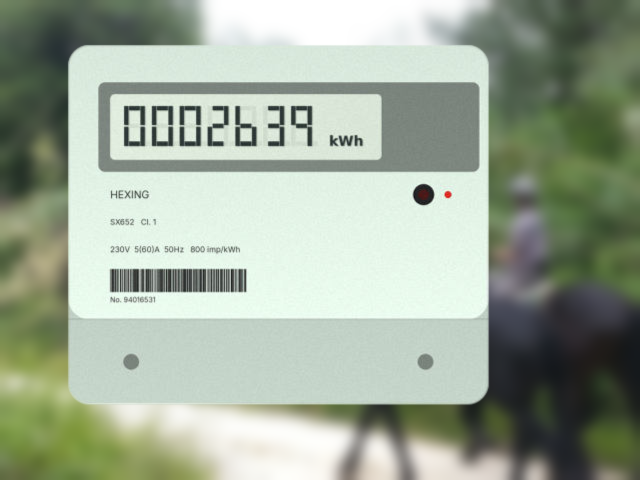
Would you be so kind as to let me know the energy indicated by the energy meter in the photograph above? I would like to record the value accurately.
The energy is 2639 kWh
